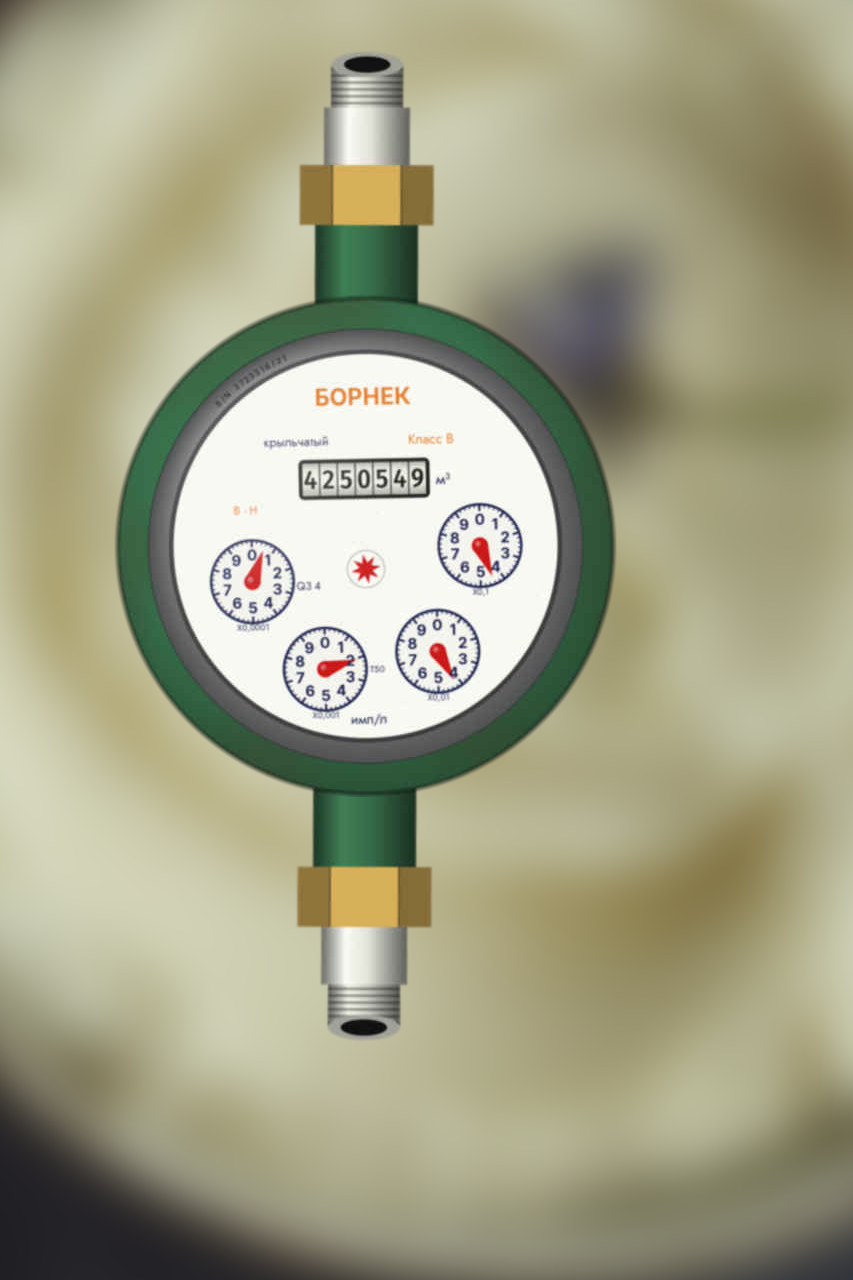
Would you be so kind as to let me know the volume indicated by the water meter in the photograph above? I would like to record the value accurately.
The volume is 4250549.4420 m³
